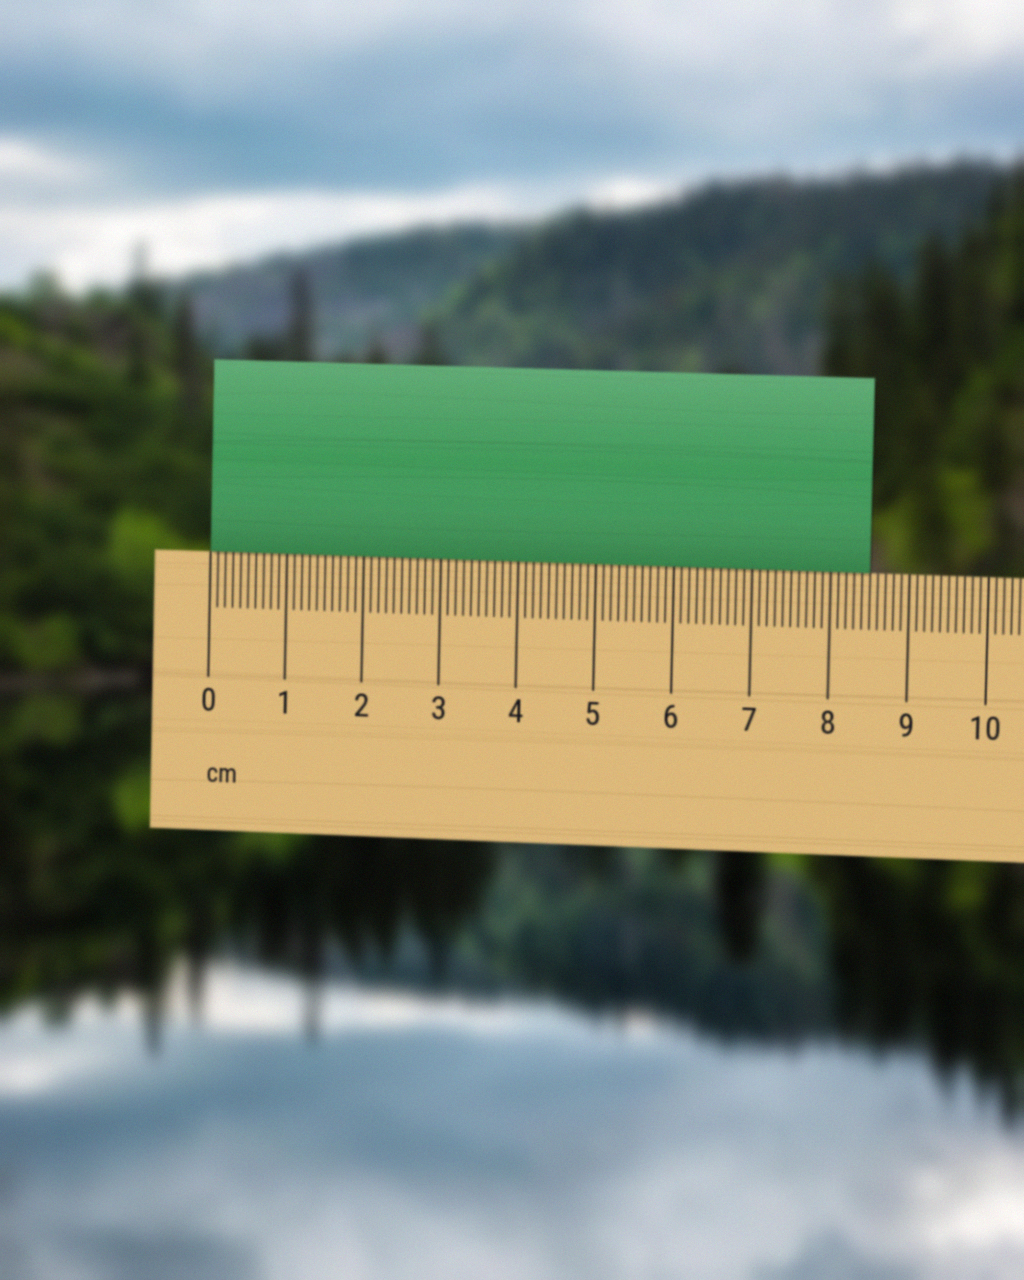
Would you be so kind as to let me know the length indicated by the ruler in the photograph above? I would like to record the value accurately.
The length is 8.5 cm
